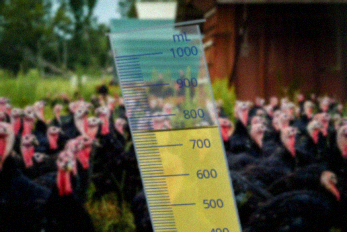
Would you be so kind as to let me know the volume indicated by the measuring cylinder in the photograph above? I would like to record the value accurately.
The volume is 750 mL
